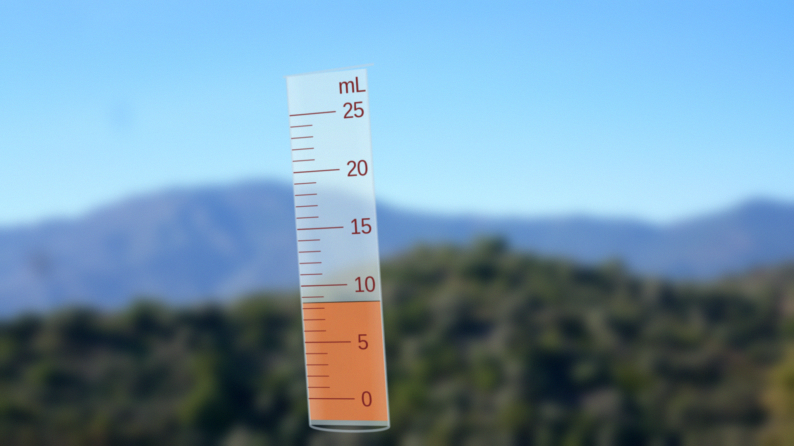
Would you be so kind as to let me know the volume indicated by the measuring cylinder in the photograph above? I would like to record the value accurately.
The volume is 8.5 mL
